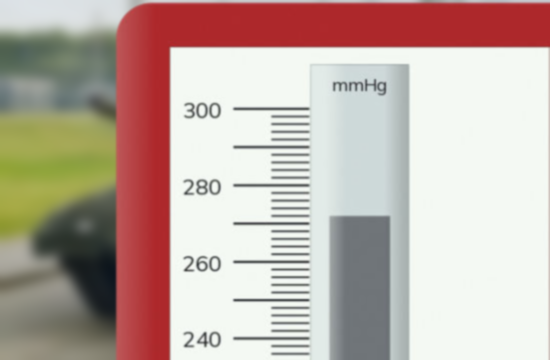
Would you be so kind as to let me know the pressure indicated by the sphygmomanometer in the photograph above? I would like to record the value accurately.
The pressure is 272 mmHg
